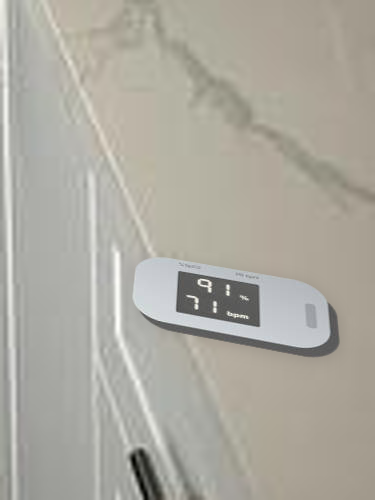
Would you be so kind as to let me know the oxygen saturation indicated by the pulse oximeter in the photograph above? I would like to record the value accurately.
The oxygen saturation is 91 %
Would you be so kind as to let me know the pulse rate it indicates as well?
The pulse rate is 71 bpm
